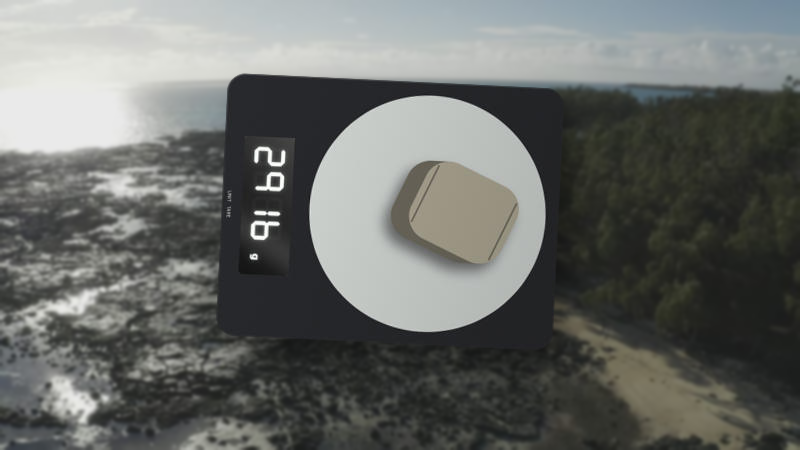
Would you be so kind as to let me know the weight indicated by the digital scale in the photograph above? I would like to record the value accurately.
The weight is 2916 g
